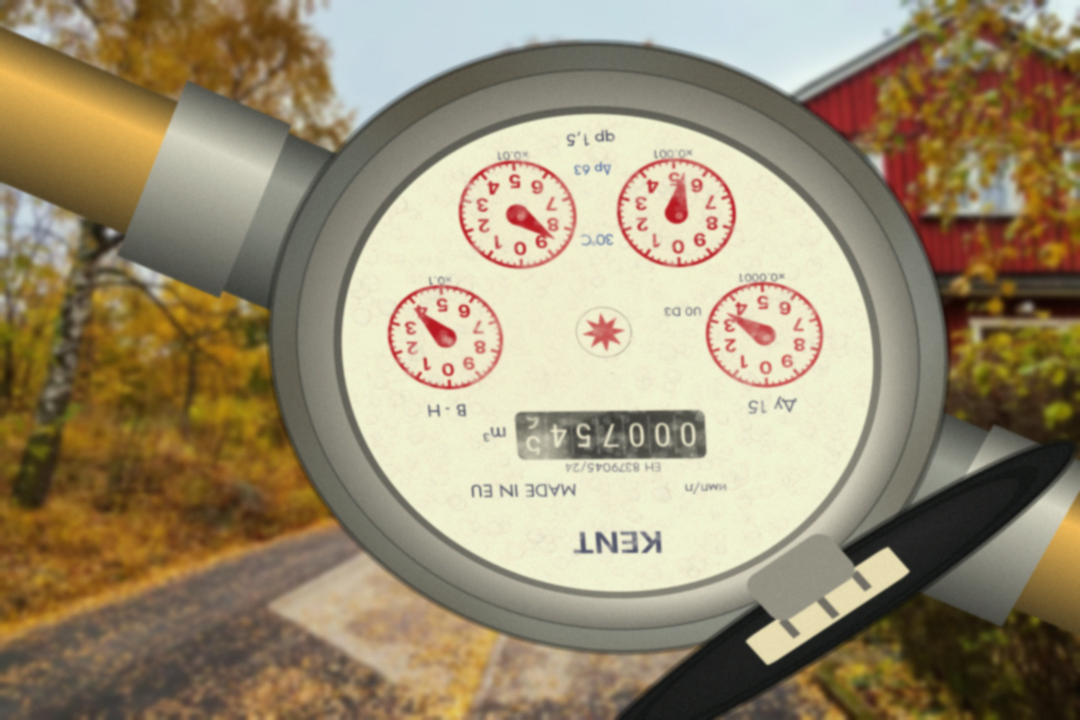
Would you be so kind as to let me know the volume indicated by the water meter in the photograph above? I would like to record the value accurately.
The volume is 7545.3853 m³
